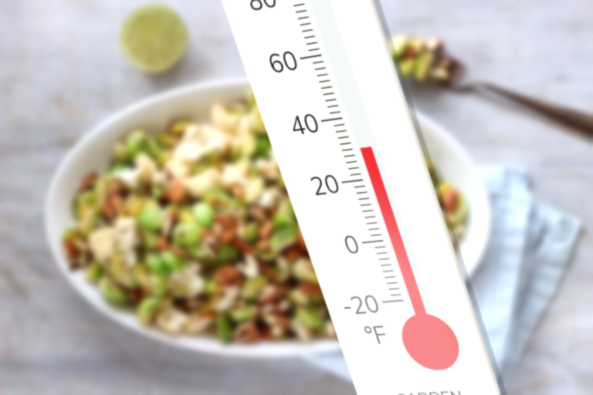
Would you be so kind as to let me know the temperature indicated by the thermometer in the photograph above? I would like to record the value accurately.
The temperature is 30 °F
